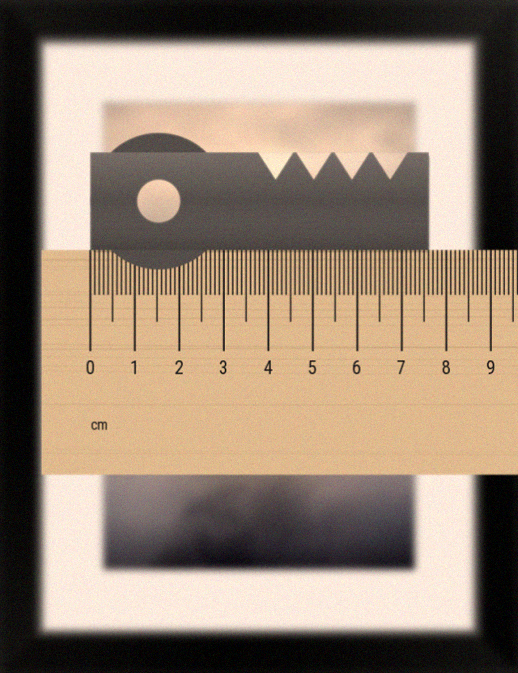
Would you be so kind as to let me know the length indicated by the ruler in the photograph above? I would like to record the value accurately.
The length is 7.6 cm
